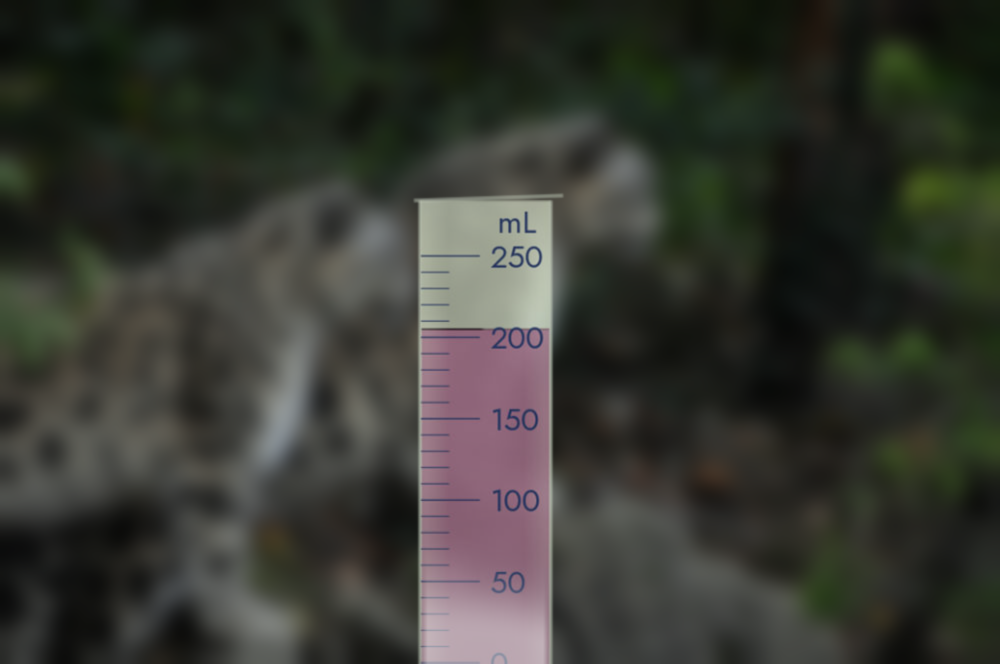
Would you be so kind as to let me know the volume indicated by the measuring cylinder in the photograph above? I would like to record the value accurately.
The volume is 205 mL
